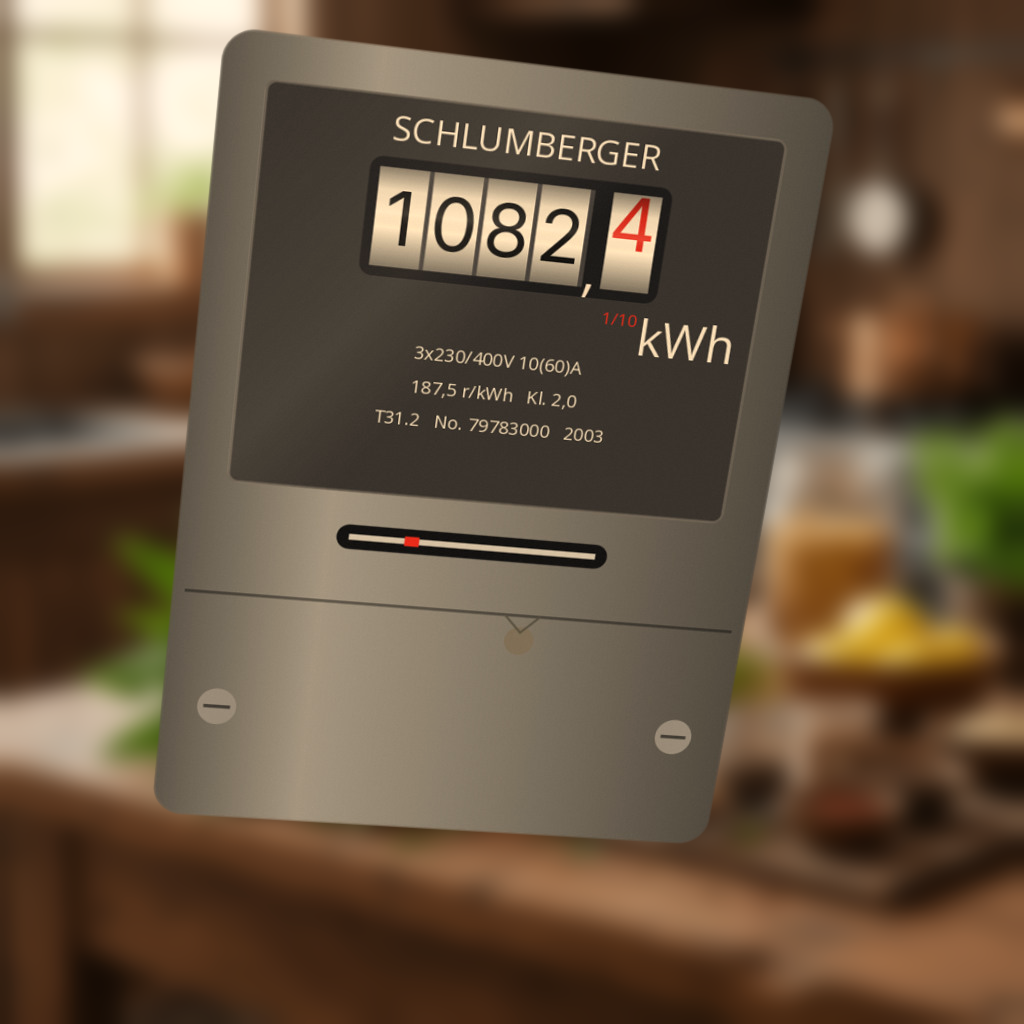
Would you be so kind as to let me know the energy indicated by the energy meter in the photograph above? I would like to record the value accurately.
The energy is 1082.4 kWh
